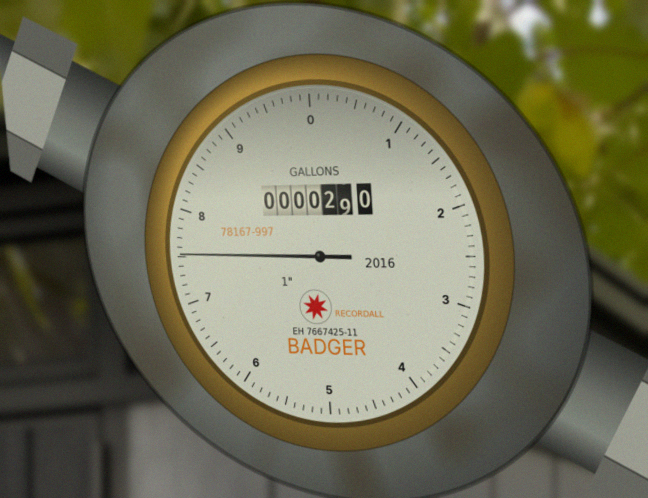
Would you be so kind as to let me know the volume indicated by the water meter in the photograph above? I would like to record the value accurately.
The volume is 287.5 gal
